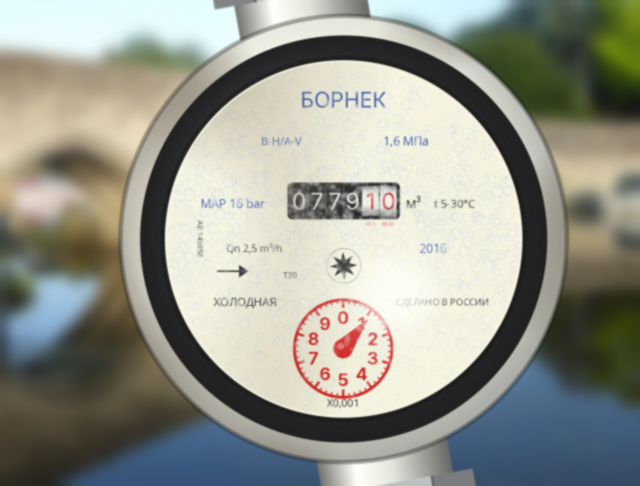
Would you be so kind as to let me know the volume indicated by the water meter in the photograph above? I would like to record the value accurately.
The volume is 779.101 m³
